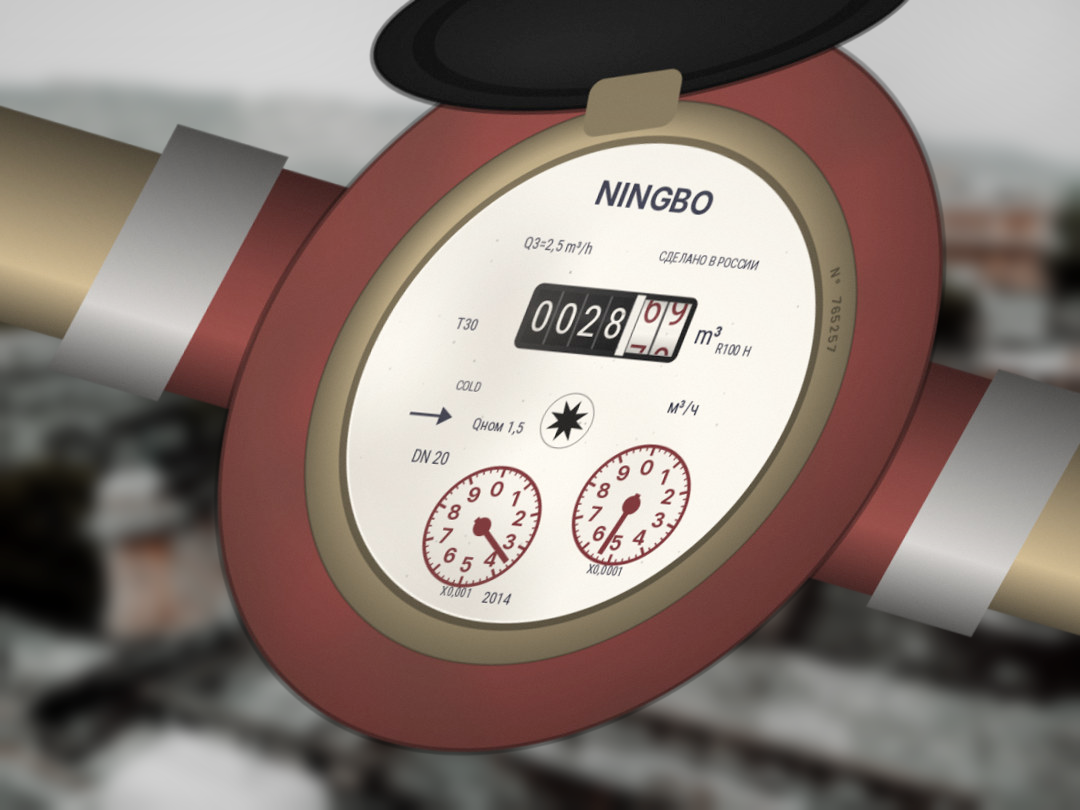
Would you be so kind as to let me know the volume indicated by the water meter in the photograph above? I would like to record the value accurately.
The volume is 28.6935 m³
